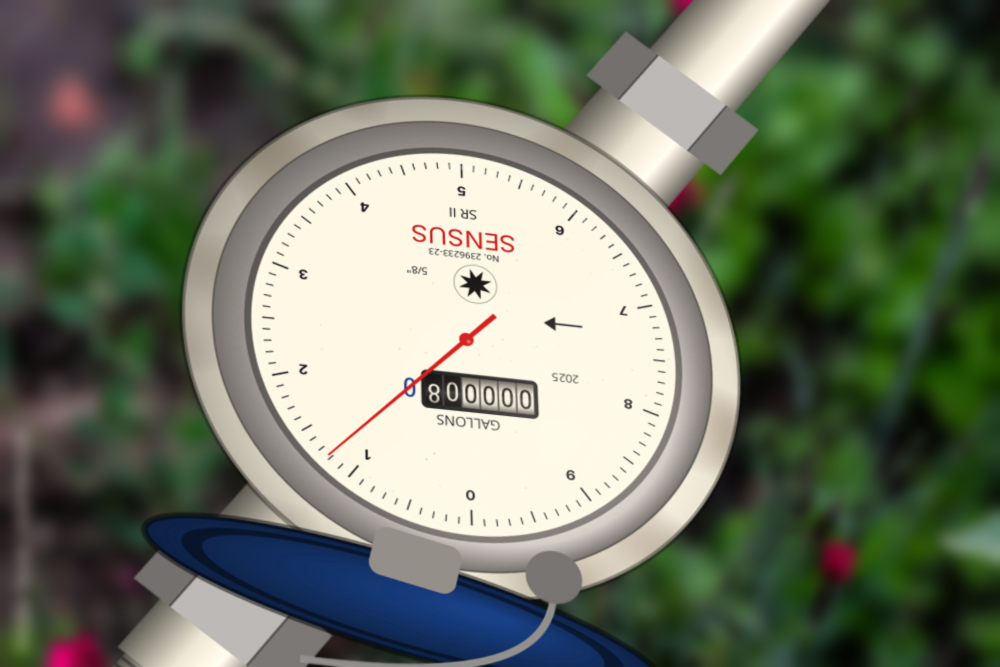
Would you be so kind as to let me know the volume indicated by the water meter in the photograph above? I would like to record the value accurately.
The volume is 81.2 gal
